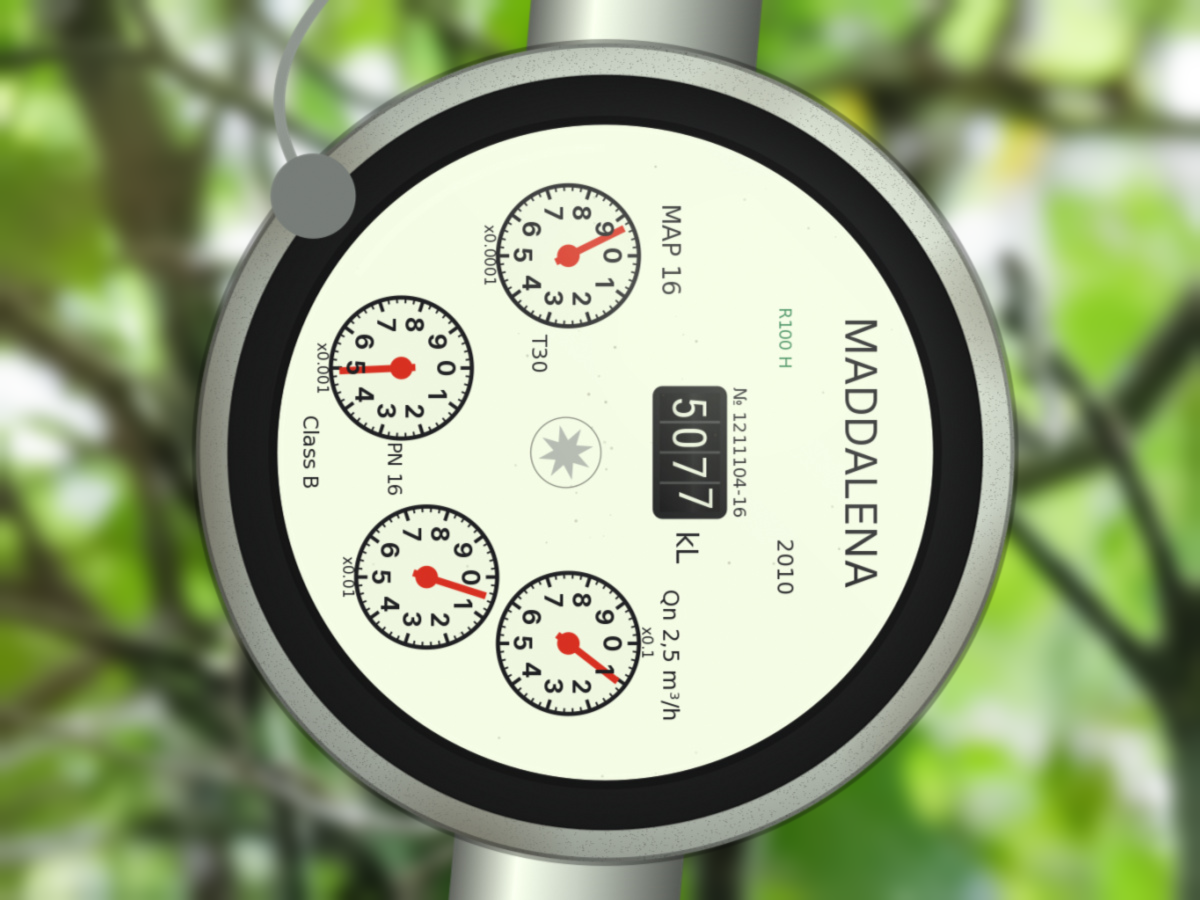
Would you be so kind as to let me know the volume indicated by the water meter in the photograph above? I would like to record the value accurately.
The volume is 5077.1049 kL
